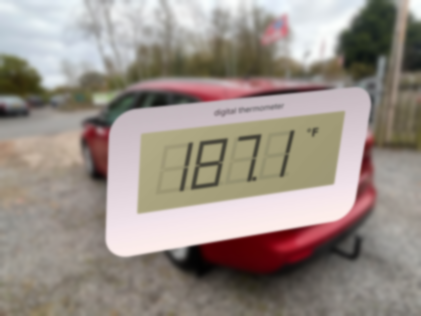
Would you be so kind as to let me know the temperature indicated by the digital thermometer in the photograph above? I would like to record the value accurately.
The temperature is 187.1 °F
